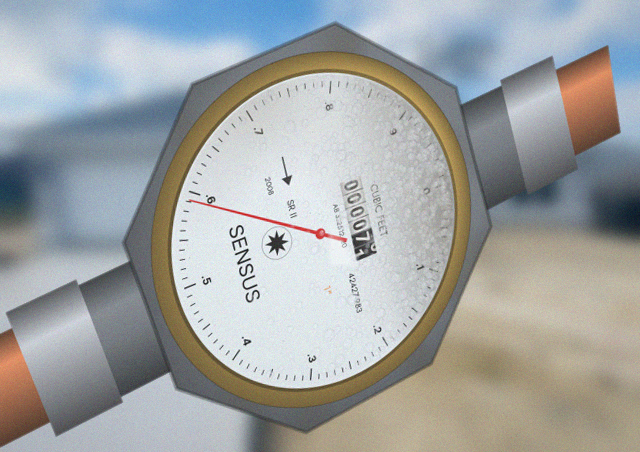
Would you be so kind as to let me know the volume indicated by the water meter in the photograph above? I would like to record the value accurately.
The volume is 70.59 ft³
